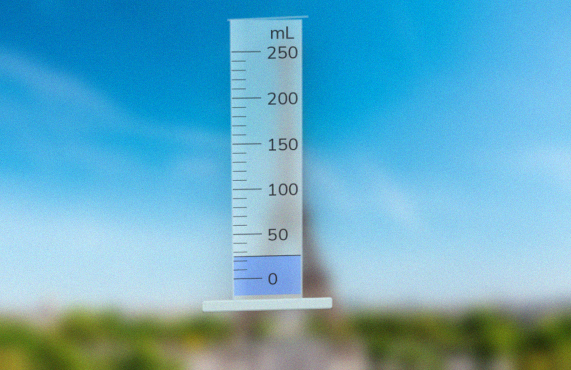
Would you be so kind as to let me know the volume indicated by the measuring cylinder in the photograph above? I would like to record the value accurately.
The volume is 25 mL
